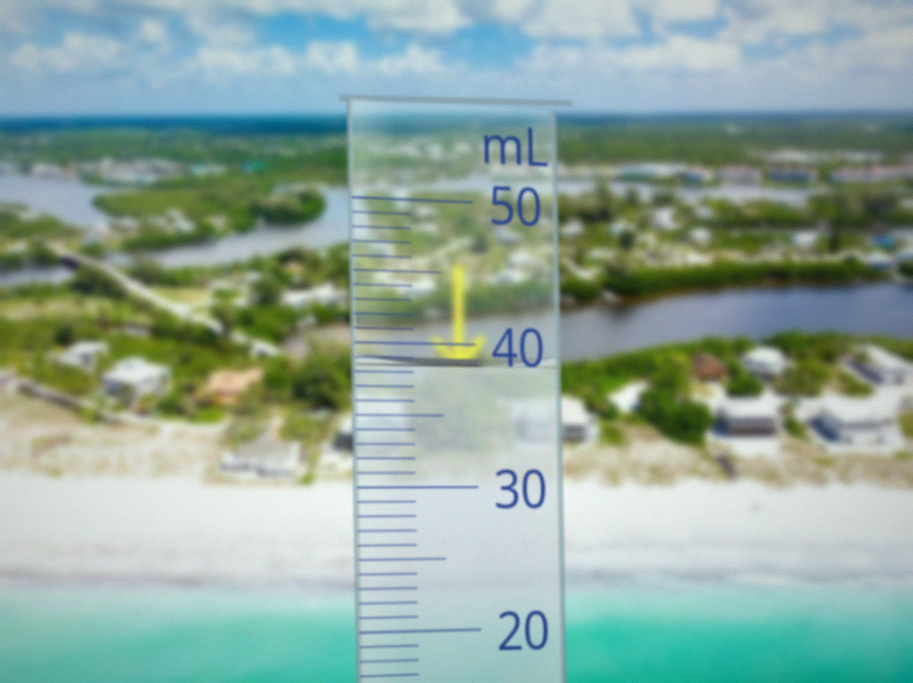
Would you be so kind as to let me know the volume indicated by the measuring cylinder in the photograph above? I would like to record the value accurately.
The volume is 38.5 mL
